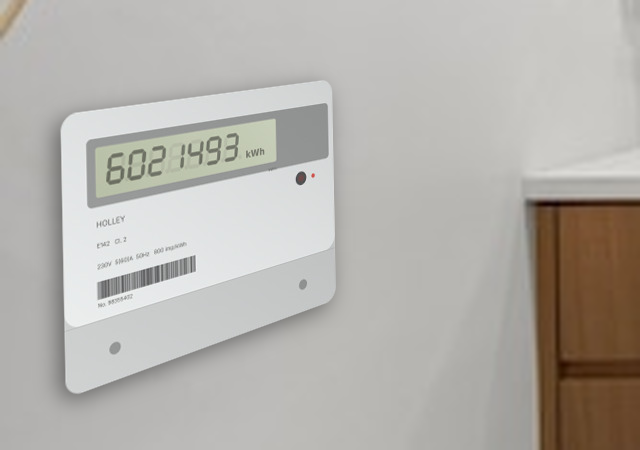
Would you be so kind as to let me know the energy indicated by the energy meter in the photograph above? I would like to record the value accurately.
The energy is 6021493 kWh
